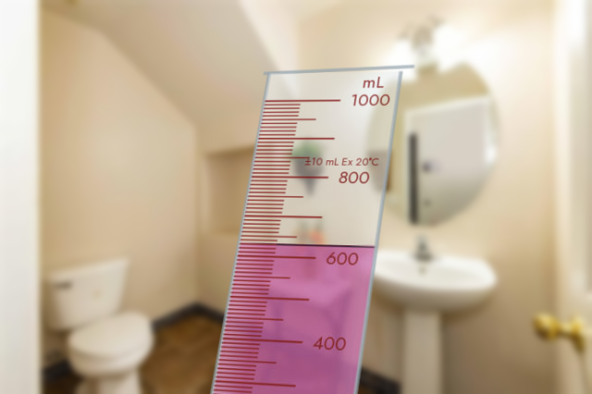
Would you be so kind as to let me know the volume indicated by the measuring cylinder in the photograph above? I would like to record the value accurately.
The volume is 630 mL
